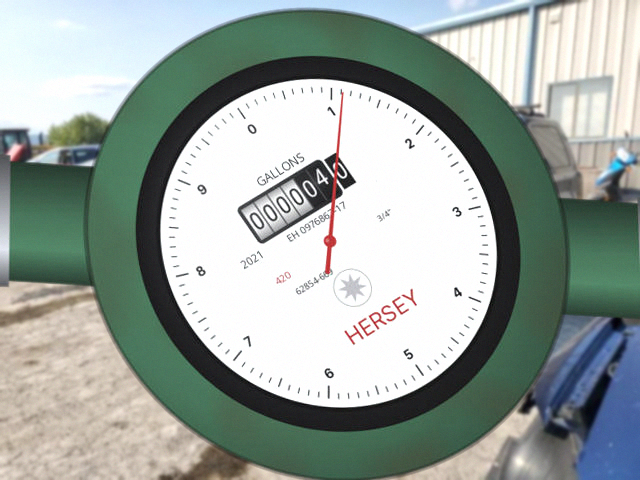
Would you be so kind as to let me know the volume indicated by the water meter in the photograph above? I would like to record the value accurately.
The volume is 41.1 gal
